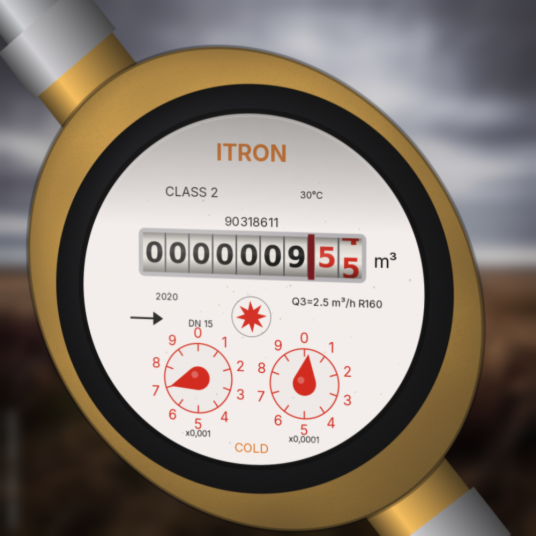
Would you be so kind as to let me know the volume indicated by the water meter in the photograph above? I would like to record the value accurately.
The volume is 9.5470 m³
